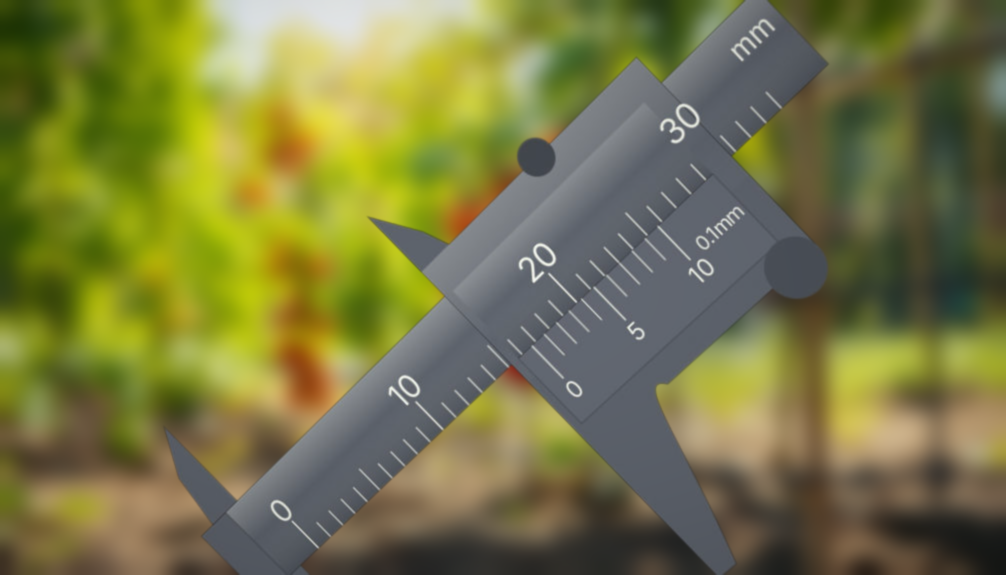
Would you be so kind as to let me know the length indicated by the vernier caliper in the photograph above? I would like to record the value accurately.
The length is 16.7 mm
